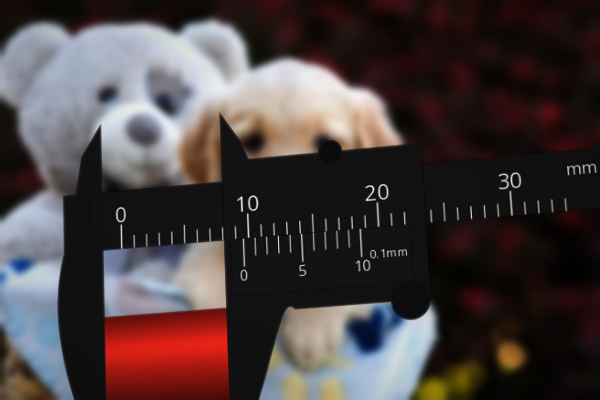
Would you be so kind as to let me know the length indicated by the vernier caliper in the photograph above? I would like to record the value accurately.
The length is 9.6 mm
